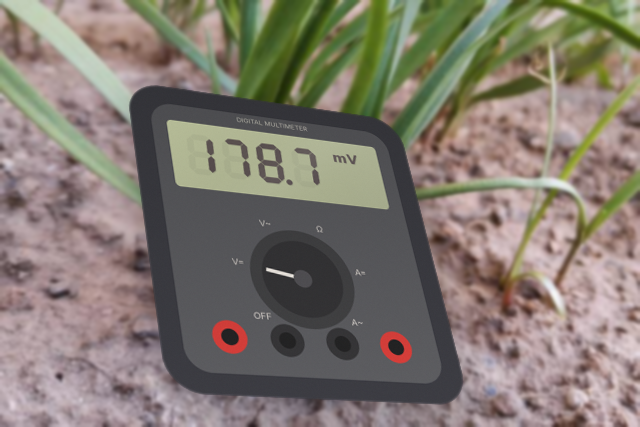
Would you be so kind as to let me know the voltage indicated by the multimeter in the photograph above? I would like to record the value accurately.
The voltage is 178.7 mV
